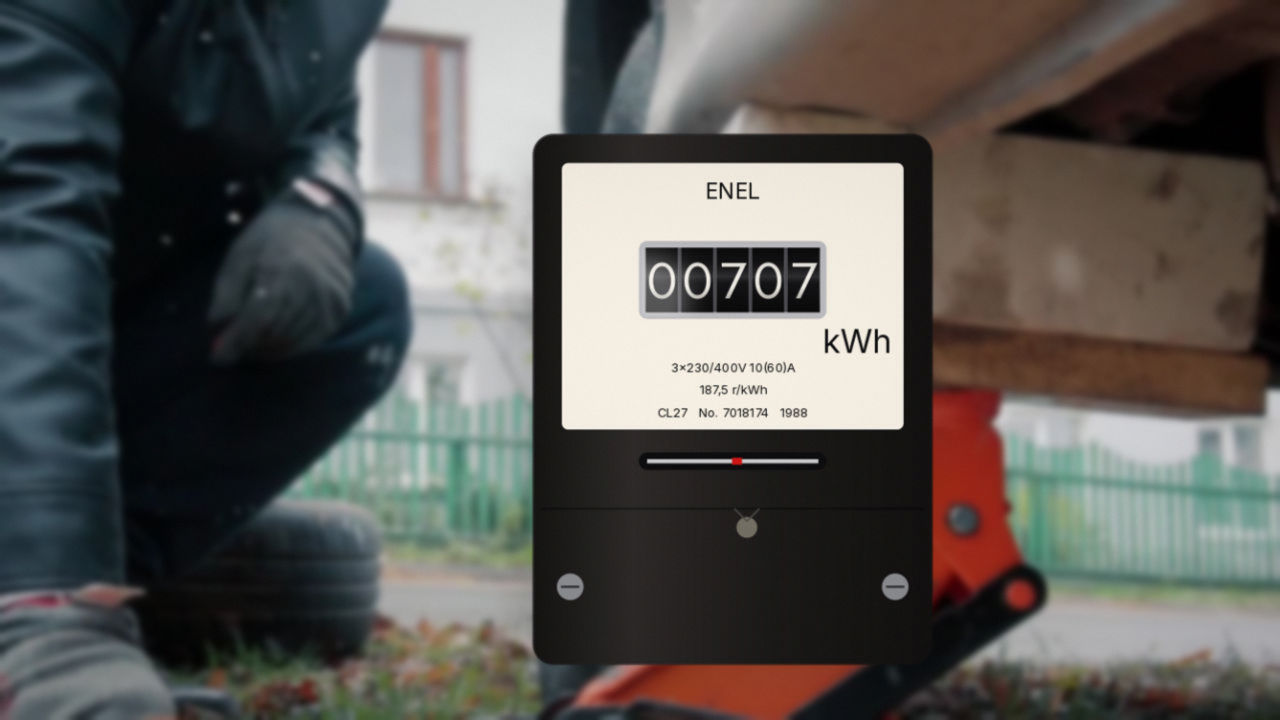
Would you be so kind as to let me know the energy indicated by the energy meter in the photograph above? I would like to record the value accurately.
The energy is 707 kWh
